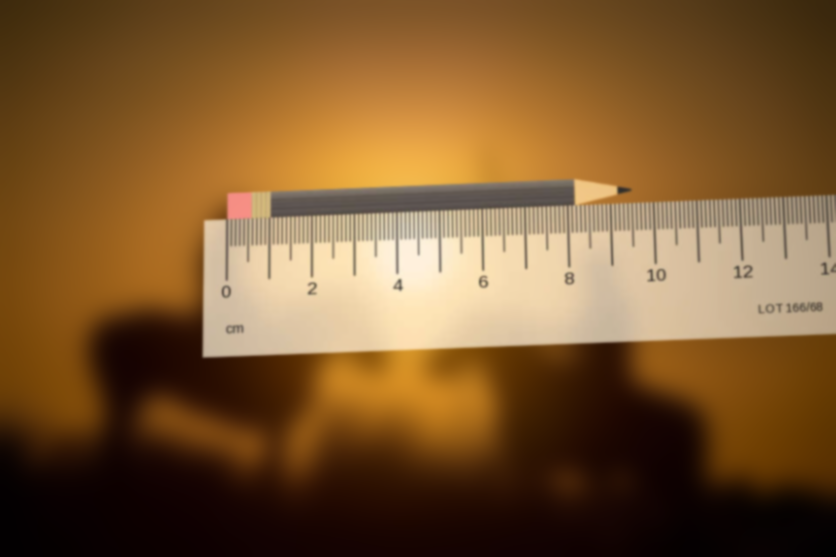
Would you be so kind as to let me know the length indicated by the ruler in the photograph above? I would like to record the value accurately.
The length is 9.5 cm
